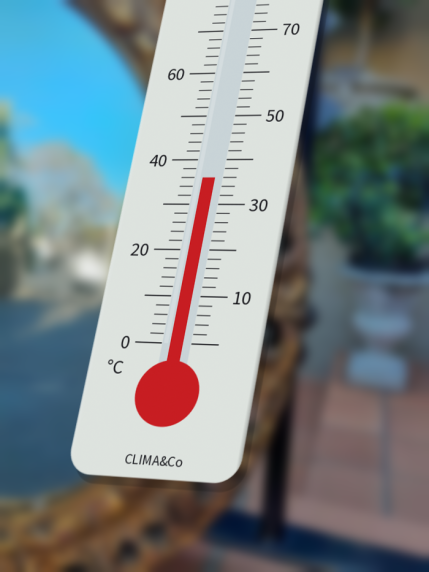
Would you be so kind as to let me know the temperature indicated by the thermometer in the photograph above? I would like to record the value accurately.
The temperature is 36 °C
